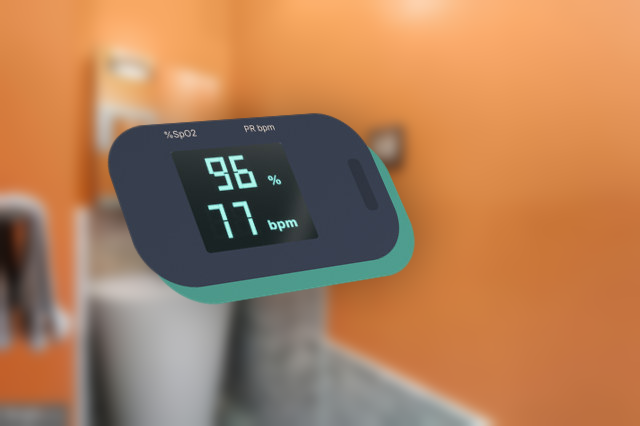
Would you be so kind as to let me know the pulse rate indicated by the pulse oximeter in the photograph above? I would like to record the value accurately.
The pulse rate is 77 bpm
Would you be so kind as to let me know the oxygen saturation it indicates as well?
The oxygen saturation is 96 %
